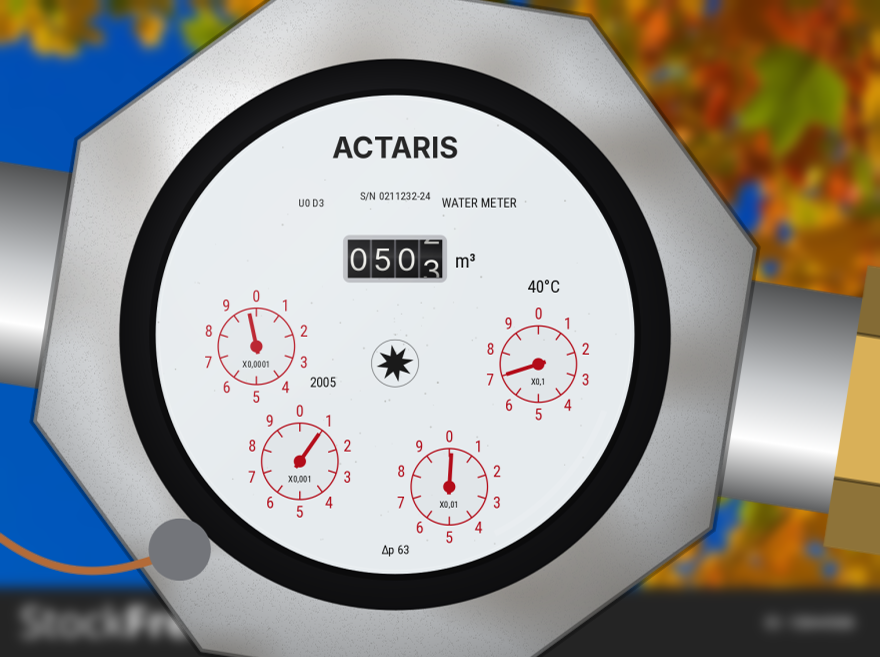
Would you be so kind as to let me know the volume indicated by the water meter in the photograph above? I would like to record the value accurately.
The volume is 502.7009 m³
